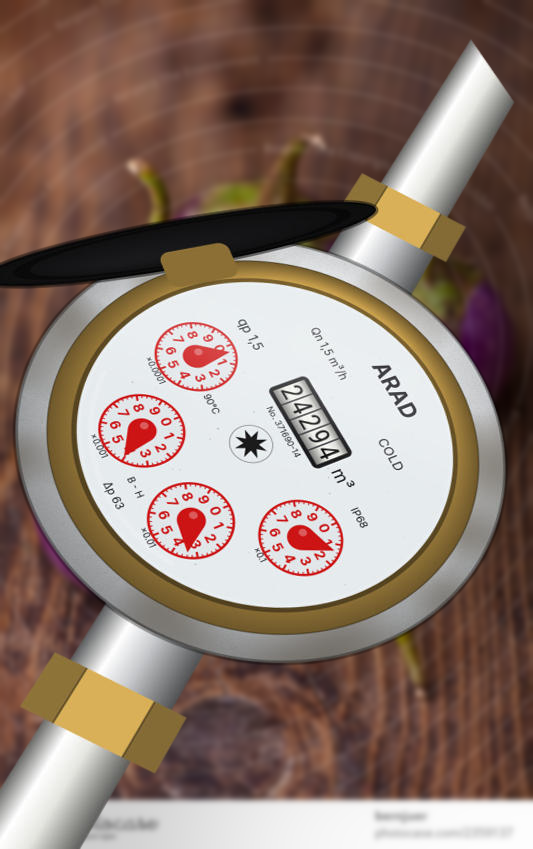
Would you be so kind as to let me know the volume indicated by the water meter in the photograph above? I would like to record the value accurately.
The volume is 24294.1340 m³
